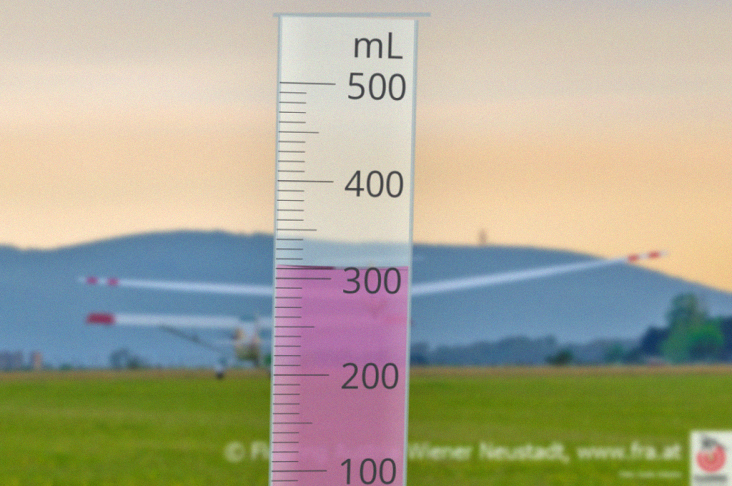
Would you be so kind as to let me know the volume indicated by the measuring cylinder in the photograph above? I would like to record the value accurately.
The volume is 310 mL
